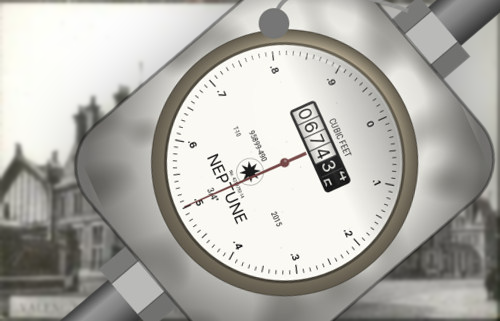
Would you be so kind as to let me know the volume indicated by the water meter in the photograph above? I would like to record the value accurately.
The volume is 67434.50 ft³
